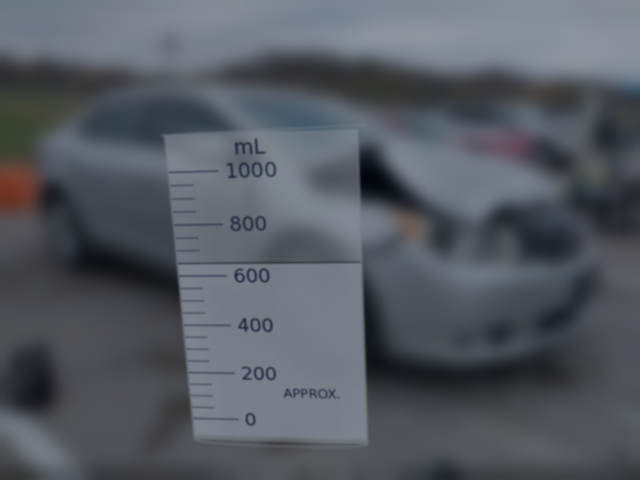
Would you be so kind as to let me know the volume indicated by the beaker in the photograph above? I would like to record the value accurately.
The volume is 650 mL
